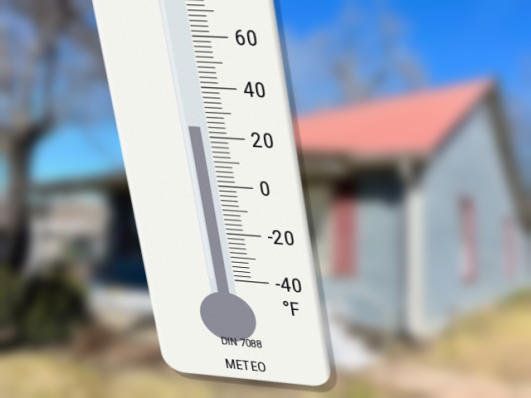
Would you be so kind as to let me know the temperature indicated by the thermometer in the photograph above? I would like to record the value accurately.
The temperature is 24 °F
